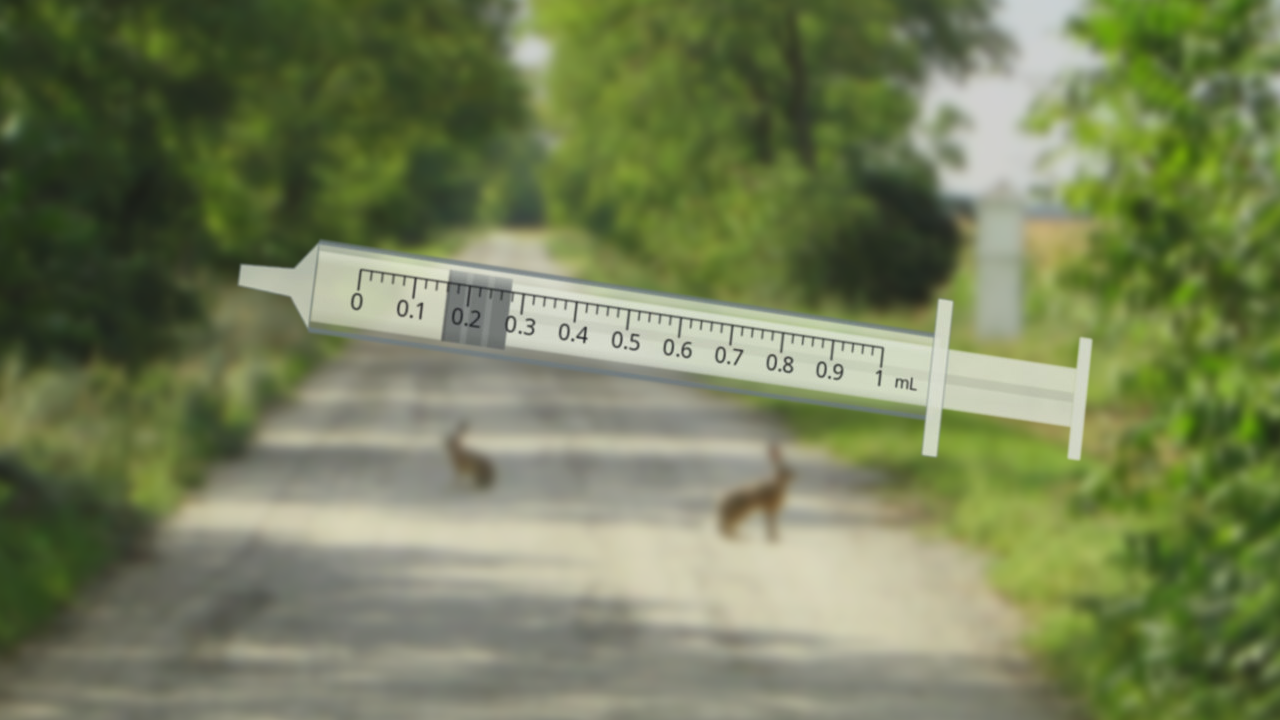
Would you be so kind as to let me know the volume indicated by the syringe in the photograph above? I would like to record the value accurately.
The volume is 0.16 mL
